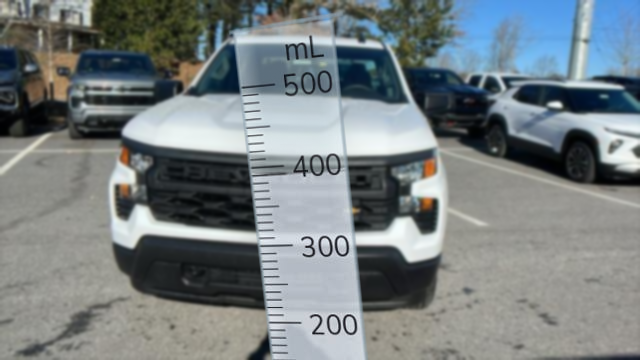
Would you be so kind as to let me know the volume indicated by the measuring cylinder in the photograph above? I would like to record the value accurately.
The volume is 390 mL
